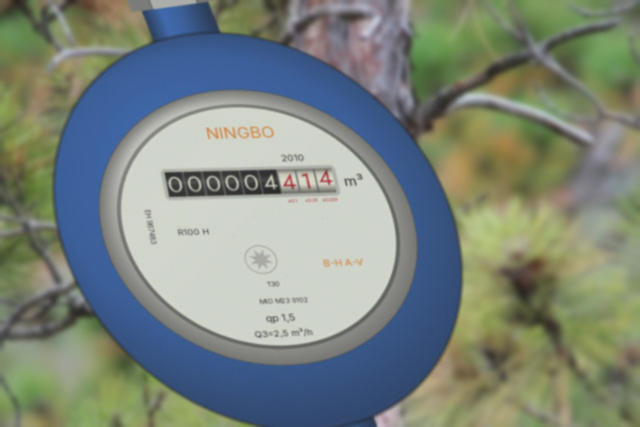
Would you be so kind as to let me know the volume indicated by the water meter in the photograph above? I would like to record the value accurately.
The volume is 4.414 m³
